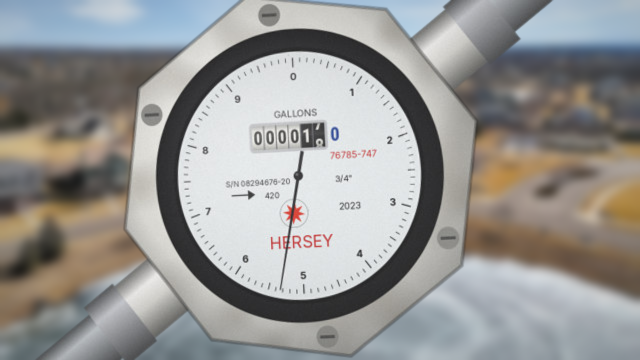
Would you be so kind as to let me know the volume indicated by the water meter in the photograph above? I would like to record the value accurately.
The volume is 175.3 gal
